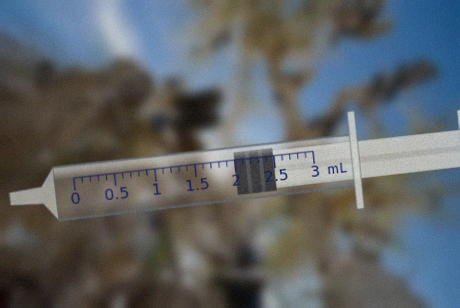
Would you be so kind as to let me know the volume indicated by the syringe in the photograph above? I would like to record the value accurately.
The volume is 2 mL
